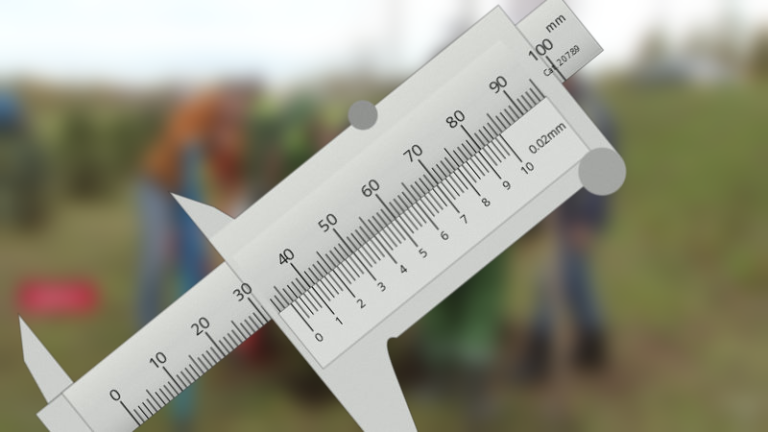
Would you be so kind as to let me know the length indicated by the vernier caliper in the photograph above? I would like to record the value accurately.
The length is 35.4 mm
